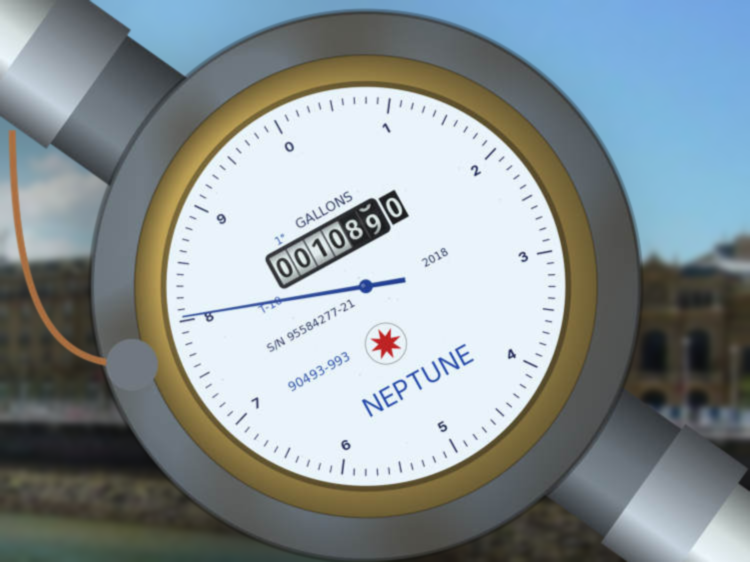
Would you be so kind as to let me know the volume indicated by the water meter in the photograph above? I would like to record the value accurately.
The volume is 10888.0 gal
